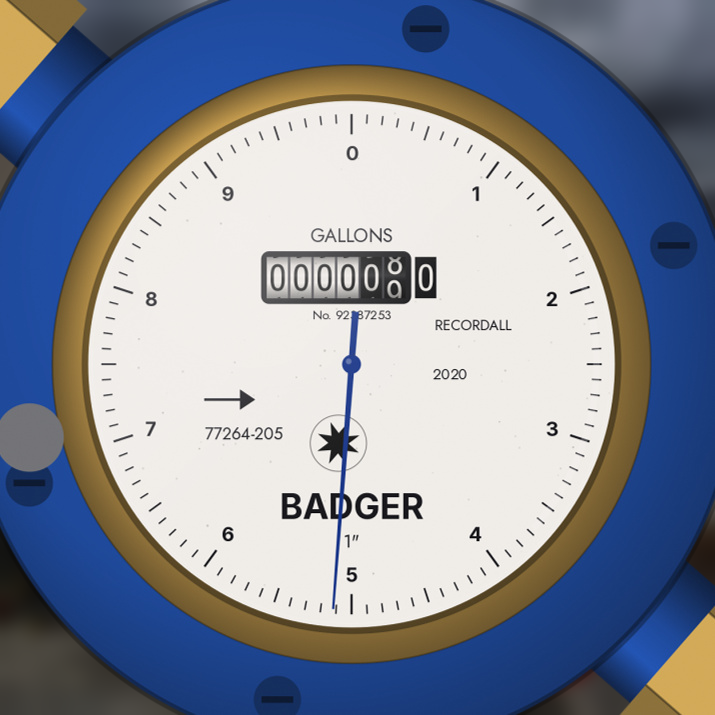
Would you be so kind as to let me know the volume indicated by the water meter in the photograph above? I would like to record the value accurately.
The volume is 85.1 gal
